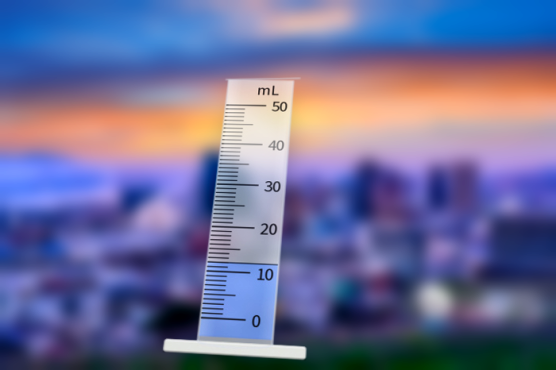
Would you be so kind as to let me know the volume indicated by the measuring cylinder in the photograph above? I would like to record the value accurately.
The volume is 12 mL
